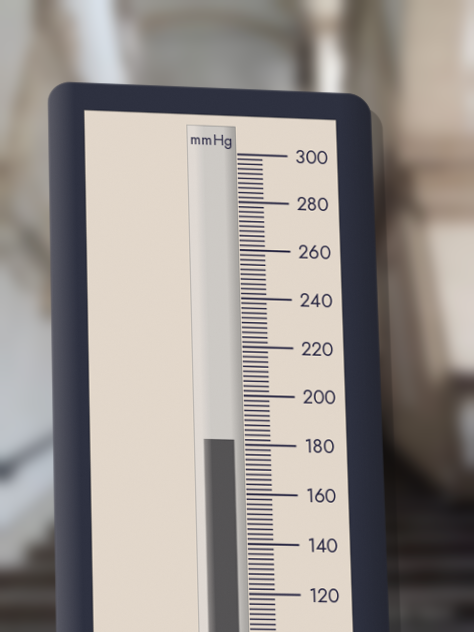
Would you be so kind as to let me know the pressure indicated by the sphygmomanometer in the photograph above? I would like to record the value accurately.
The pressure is 182 mmHg
